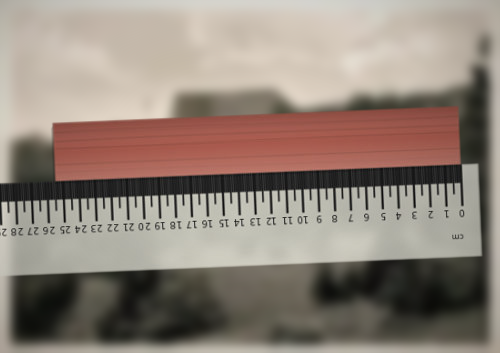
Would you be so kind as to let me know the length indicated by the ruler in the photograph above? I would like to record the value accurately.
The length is 25.5 cm
